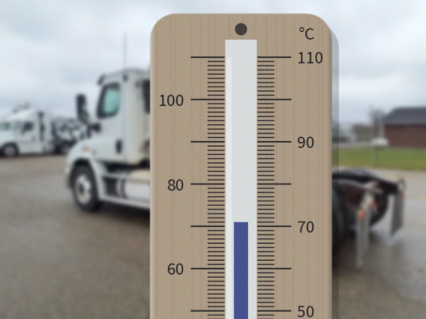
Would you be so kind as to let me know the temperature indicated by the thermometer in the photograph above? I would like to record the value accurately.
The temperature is 71 °C
